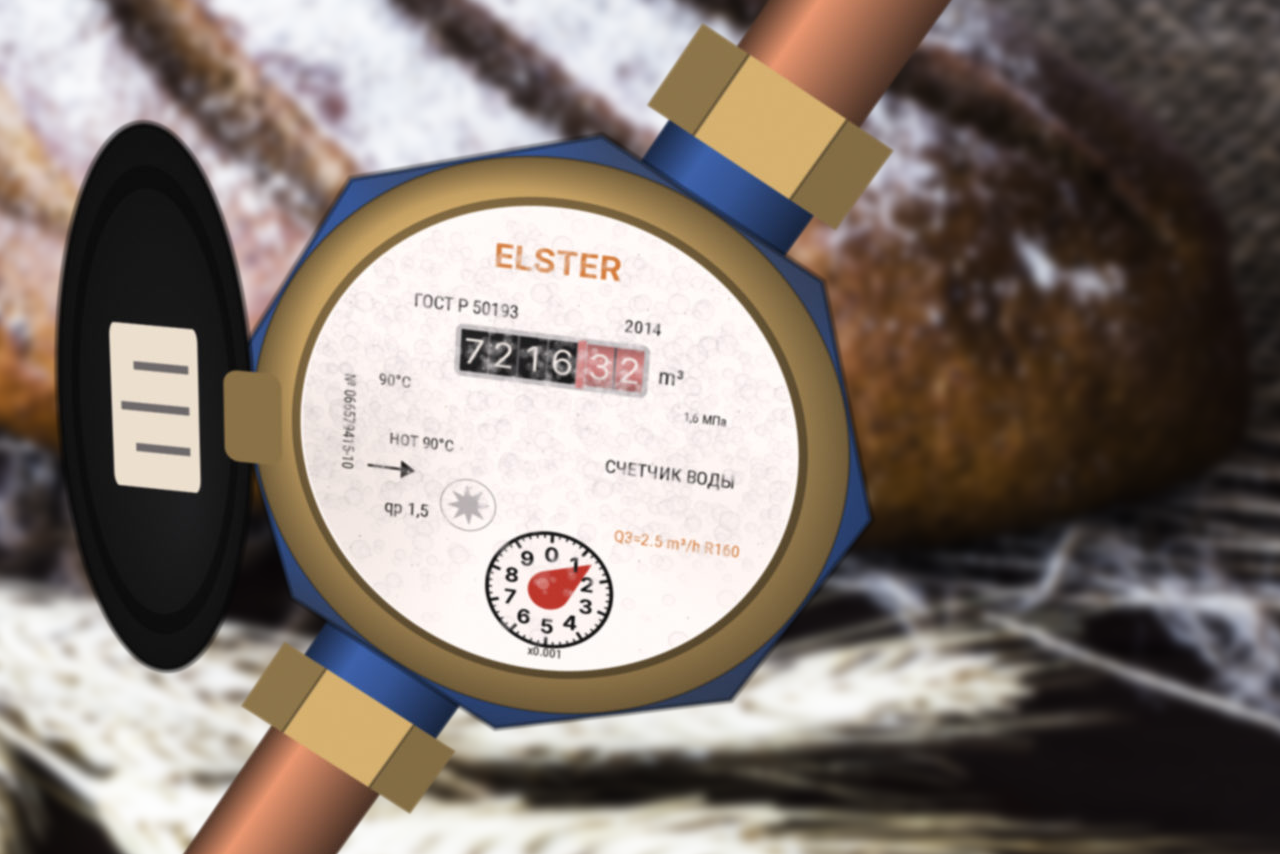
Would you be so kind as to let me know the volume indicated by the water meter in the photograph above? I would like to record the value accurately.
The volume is 7216.321 m³
